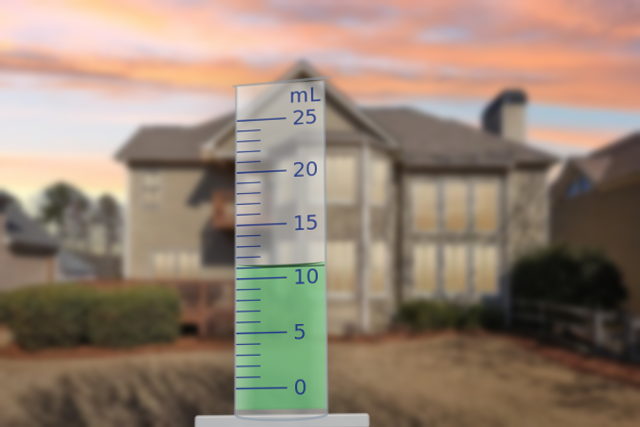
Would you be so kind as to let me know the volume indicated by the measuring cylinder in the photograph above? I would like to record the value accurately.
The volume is 11 mL
